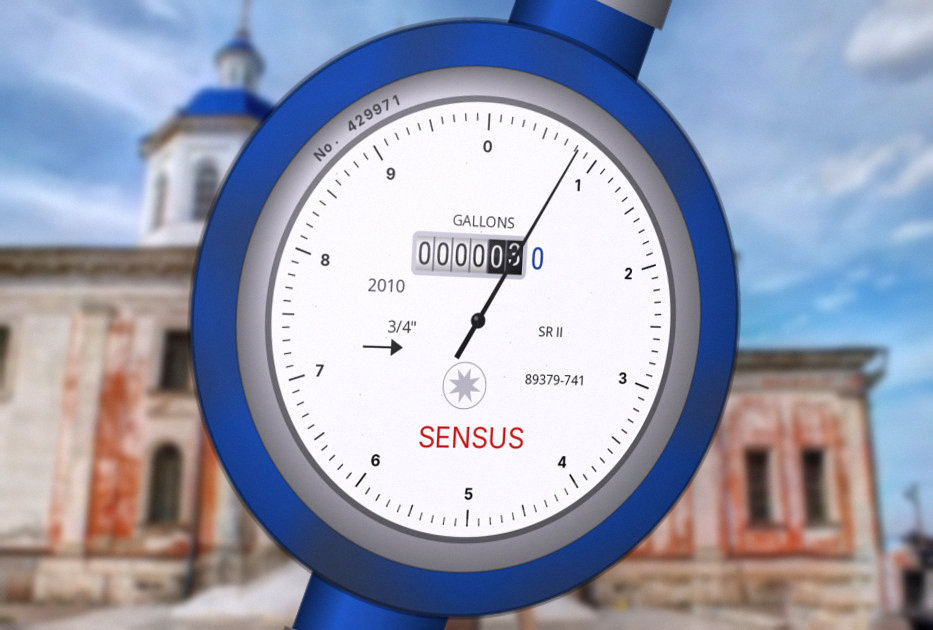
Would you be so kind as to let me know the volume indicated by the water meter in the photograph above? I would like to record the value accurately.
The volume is 30.8 gal
